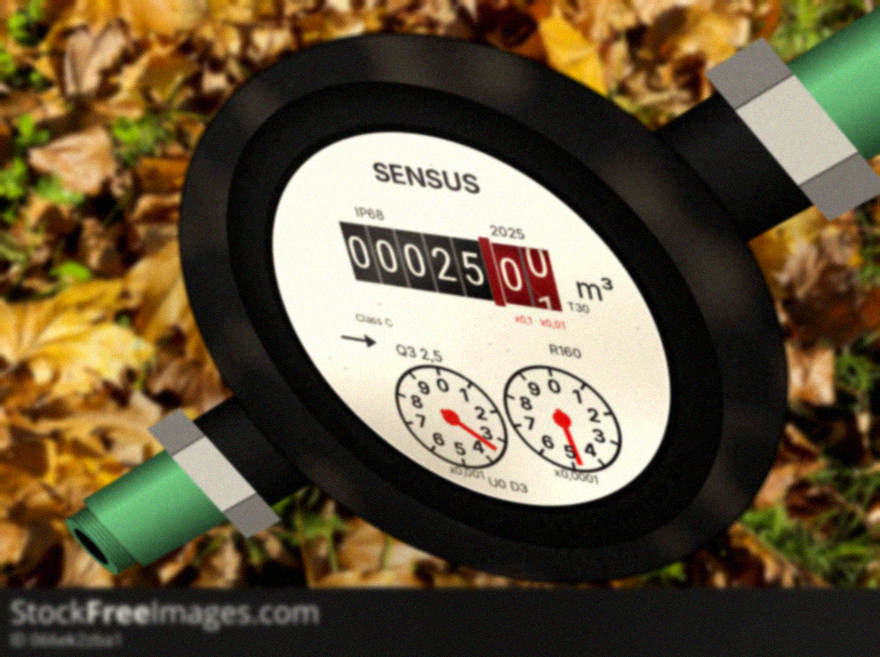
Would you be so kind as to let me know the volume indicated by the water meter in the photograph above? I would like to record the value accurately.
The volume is 25.0034 m³
